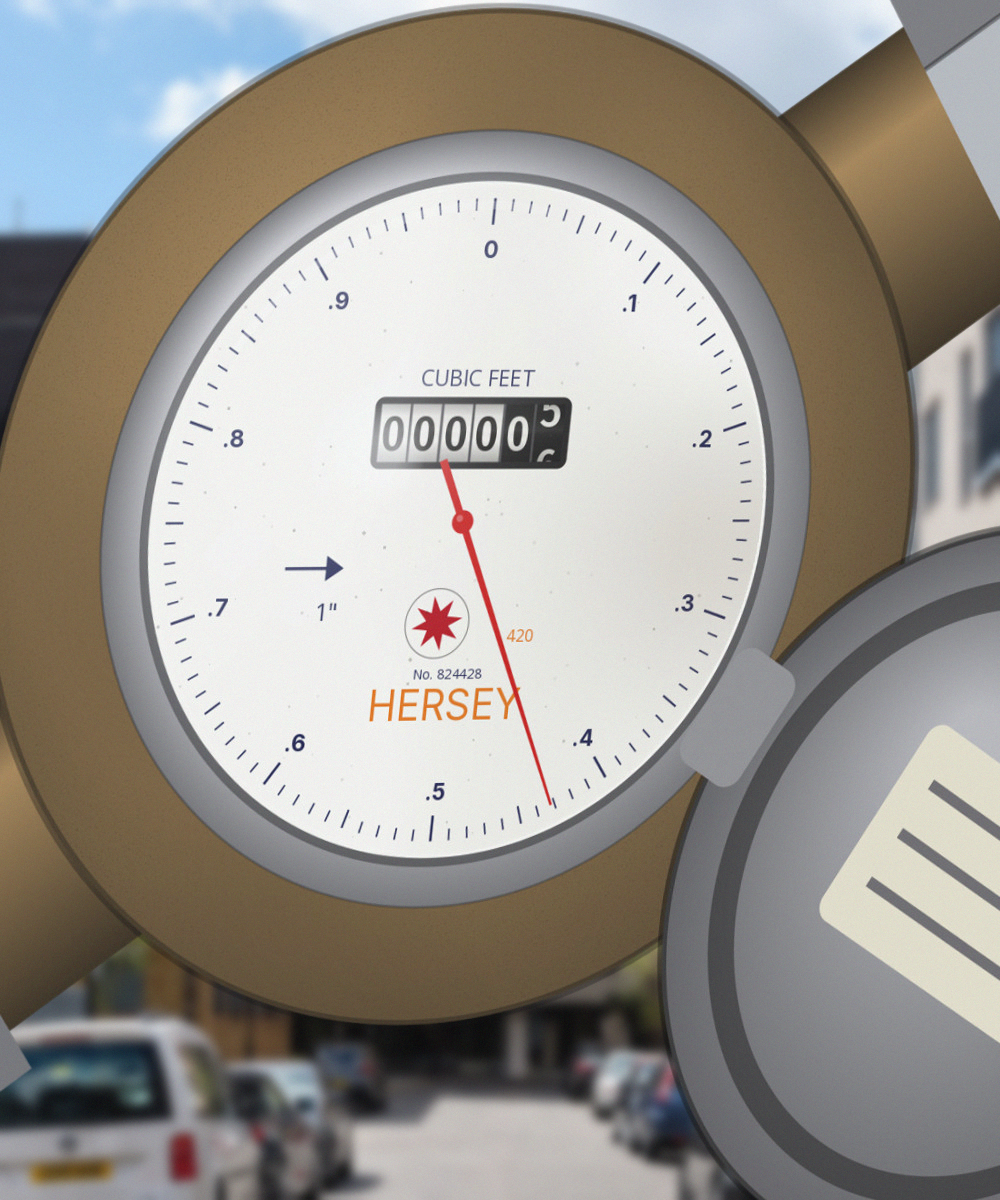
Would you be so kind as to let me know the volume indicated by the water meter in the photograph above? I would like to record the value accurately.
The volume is 5.43 ft³
